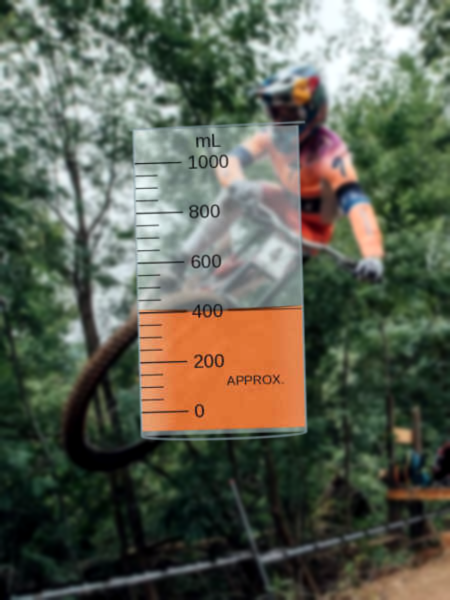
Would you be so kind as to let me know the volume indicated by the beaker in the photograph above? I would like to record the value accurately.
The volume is 400 mL
